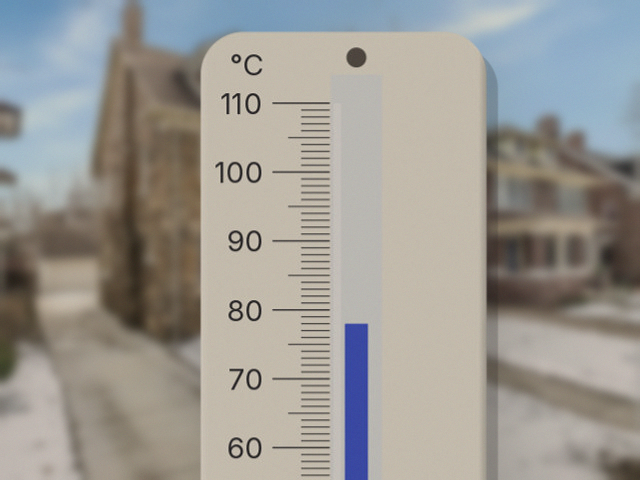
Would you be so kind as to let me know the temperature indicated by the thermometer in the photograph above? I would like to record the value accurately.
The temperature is 78 °C
